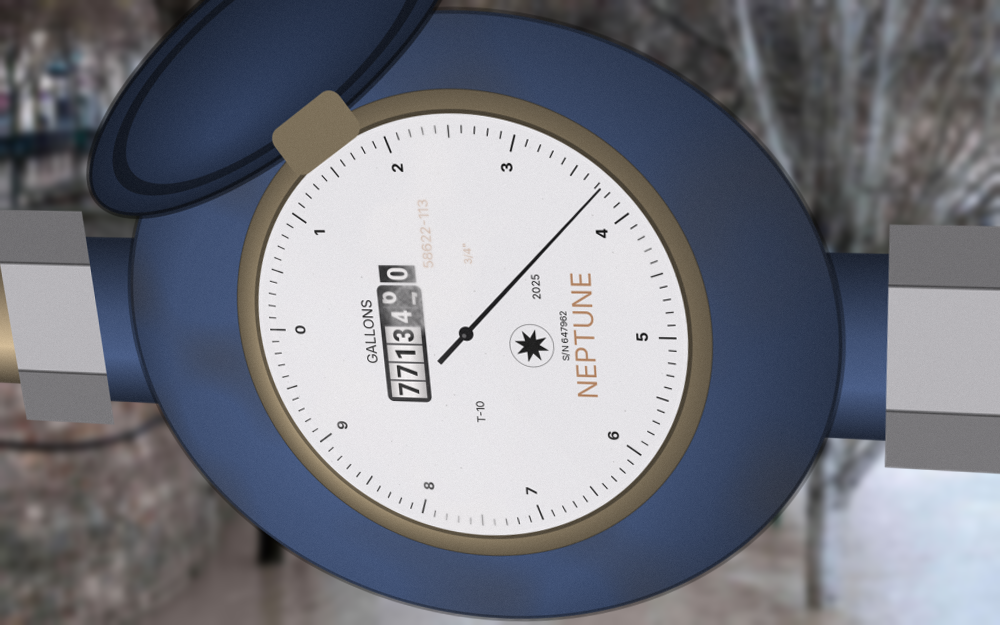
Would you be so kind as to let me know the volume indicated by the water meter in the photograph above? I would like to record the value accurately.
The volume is 7713463.7 gal
